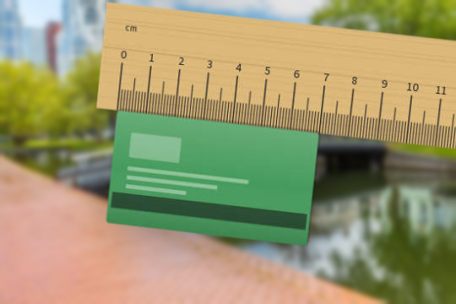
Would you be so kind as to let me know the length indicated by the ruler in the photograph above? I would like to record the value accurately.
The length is 7 cm
